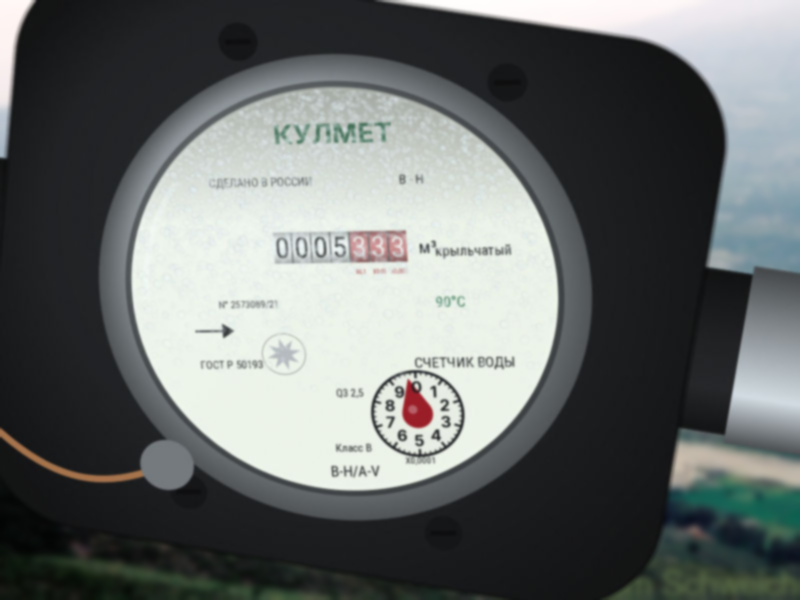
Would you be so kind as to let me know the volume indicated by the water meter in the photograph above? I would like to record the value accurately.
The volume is 5.3329 m³
